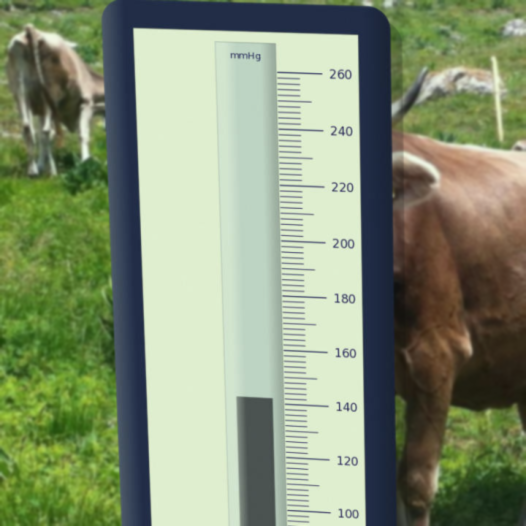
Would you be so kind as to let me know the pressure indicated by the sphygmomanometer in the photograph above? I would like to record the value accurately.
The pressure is 142 mmHg
